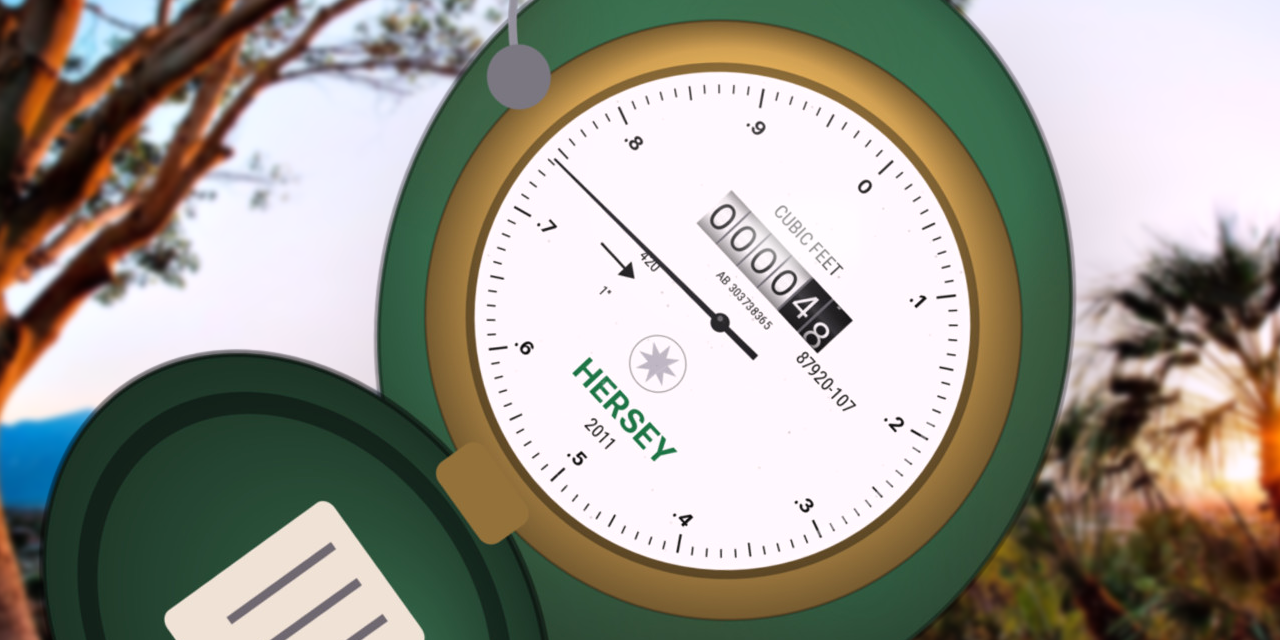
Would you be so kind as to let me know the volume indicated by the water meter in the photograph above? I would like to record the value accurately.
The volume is 47.74 ft³
